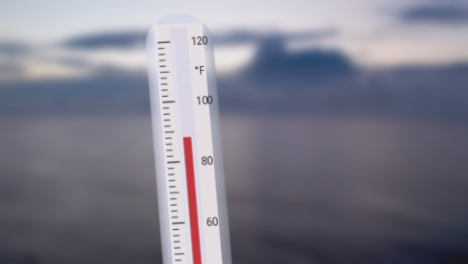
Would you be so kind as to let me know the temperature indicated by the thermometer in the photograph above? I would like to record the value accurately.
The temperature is 88 °F
